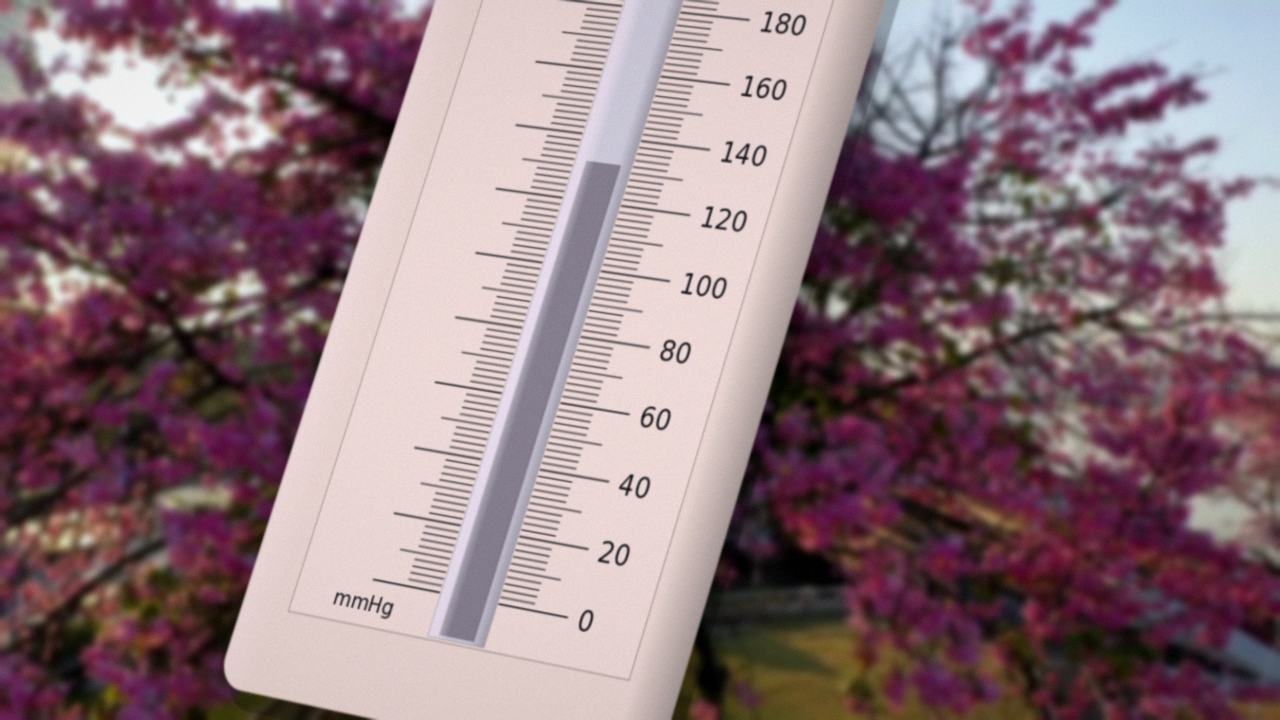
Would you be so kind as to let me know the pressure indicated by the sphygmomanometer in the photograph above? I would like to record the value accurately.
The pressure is 132 mmHg
